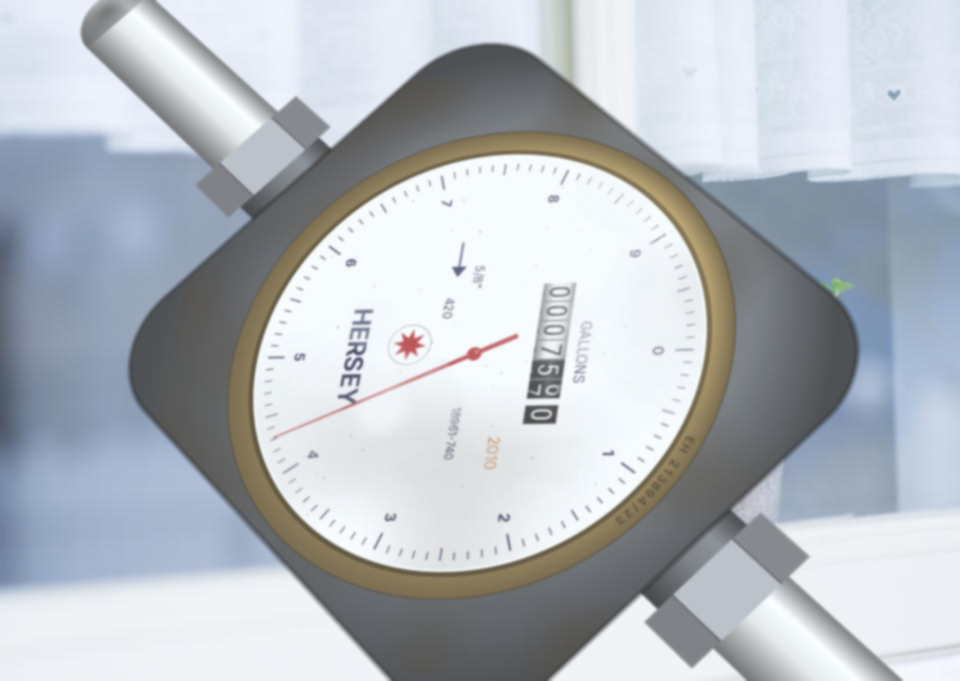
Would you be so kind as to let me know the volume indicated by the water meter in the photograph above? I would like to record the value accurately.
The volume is 7564.3 gal
